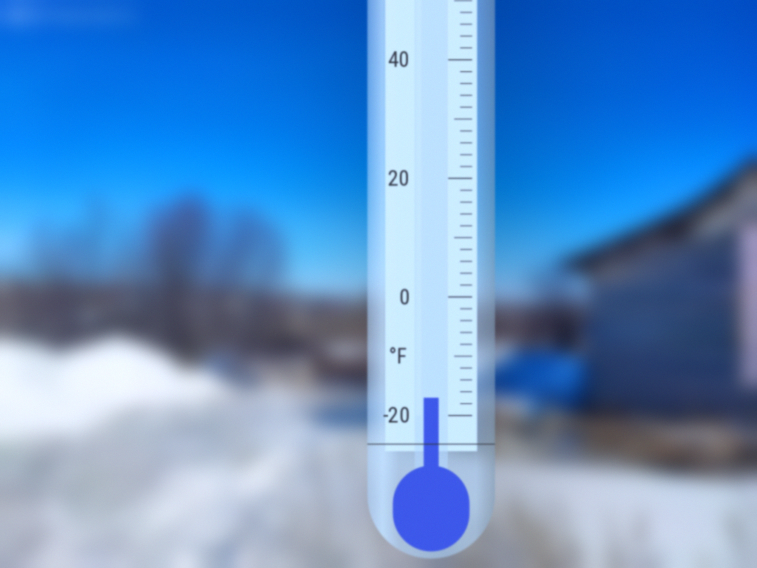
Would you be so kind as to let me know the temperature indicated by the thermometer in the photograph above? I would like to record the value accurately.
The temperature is -17 °F
